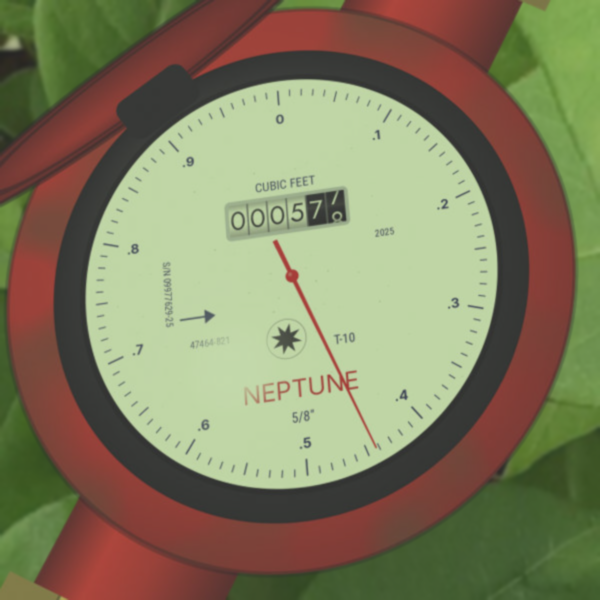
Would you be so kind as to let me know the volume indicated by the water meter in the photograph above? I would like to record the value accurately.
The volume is 577.44 ft³
